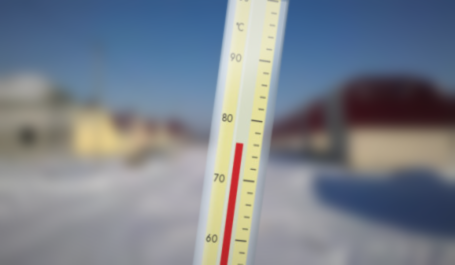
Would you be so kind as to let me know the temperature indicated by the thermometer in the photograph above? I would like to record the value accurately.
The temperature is 76 °C
